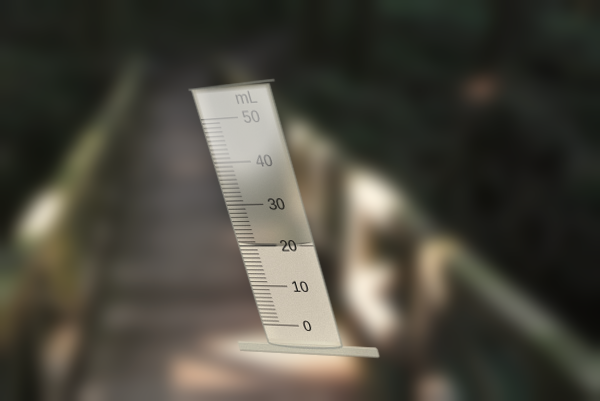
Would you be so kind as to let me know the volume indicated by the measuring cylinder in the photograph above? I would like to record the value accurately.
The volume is 20 mL
